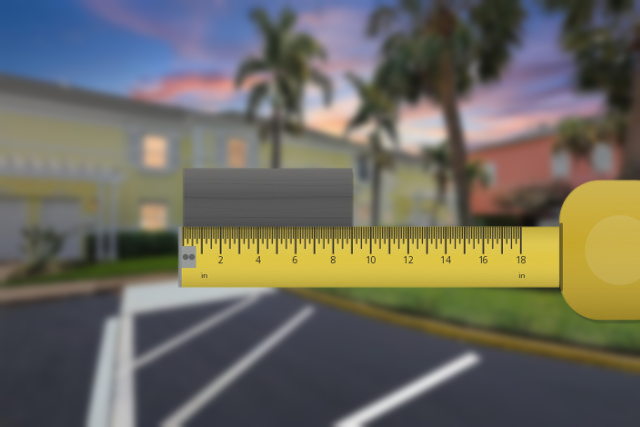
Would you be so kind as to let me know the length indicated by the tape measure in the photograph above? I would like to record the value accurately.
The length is 9 in
